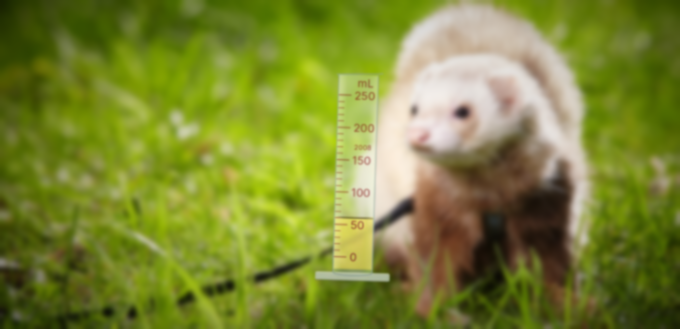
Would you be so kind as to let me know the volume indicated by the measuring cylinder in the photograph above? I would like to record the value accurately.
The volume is 60 mL
